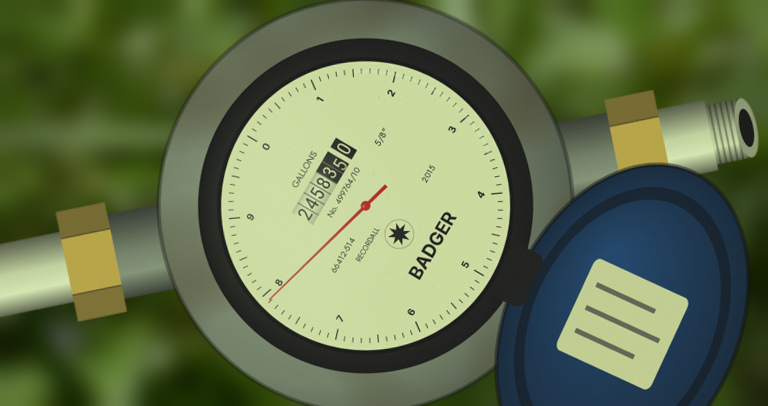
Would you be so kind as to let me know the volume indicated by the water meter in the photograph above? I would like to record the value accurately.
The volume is 2458347.9 gal
